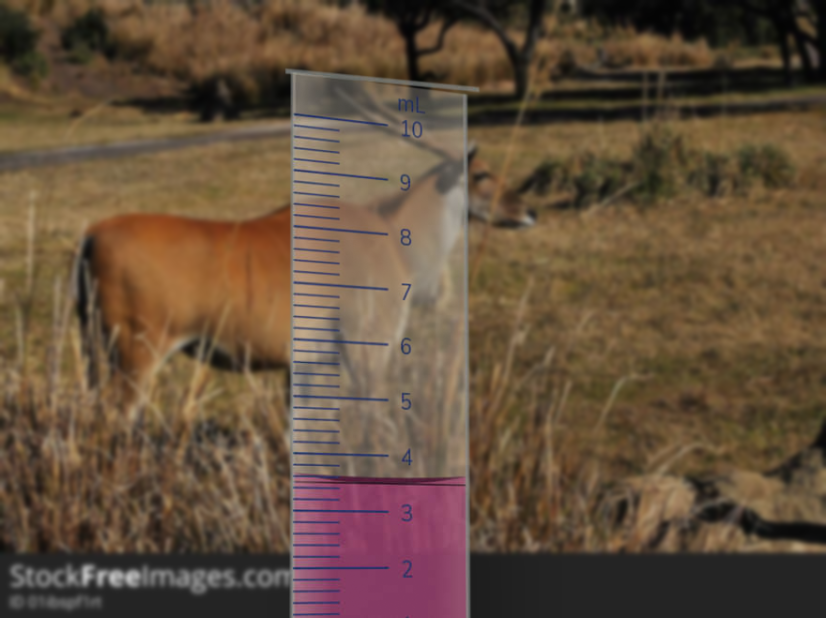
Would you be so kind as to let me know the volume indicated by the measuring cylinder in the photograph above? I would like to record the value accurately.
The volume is 3.5 mL
